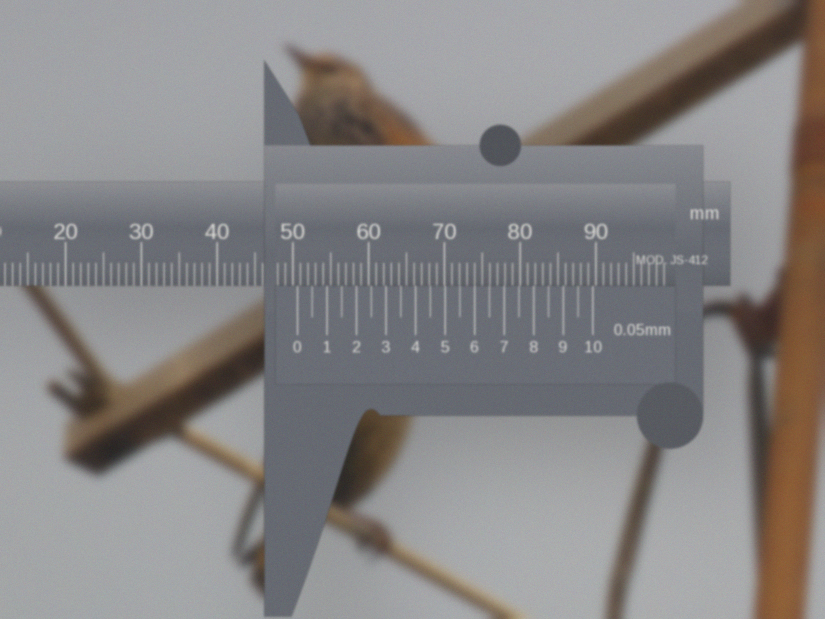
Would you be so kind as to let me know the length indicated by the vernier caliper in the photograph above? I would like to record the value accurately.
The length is 50.6 mm
